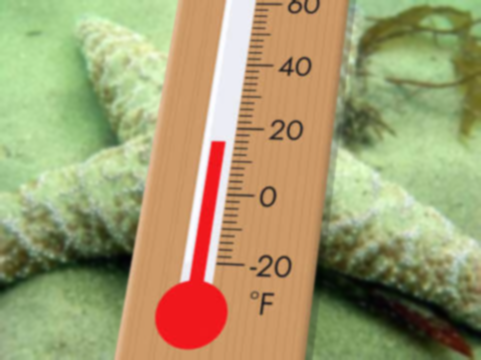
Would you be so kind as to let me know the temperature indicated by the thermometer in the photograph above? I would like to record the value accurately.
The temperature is 16 °F
